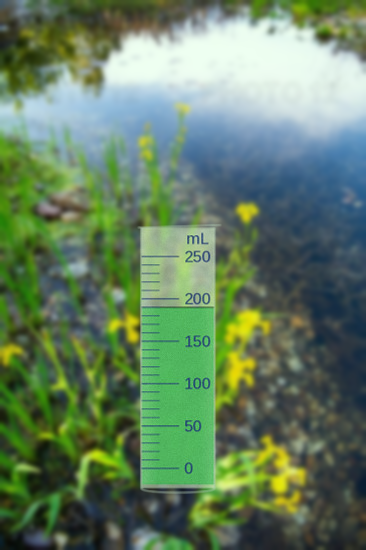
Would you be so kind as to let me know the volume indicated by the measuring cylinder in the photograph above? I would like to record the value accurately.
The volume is 190 mL
